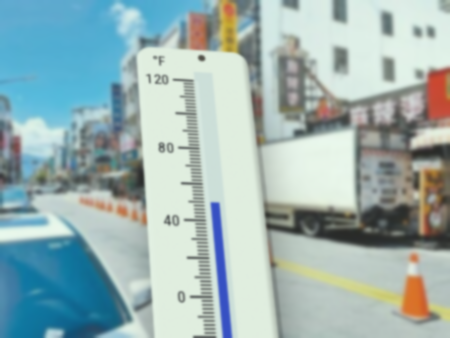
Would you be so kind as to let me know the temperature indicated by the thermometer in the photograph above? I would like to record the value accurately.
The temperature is 50 °F
